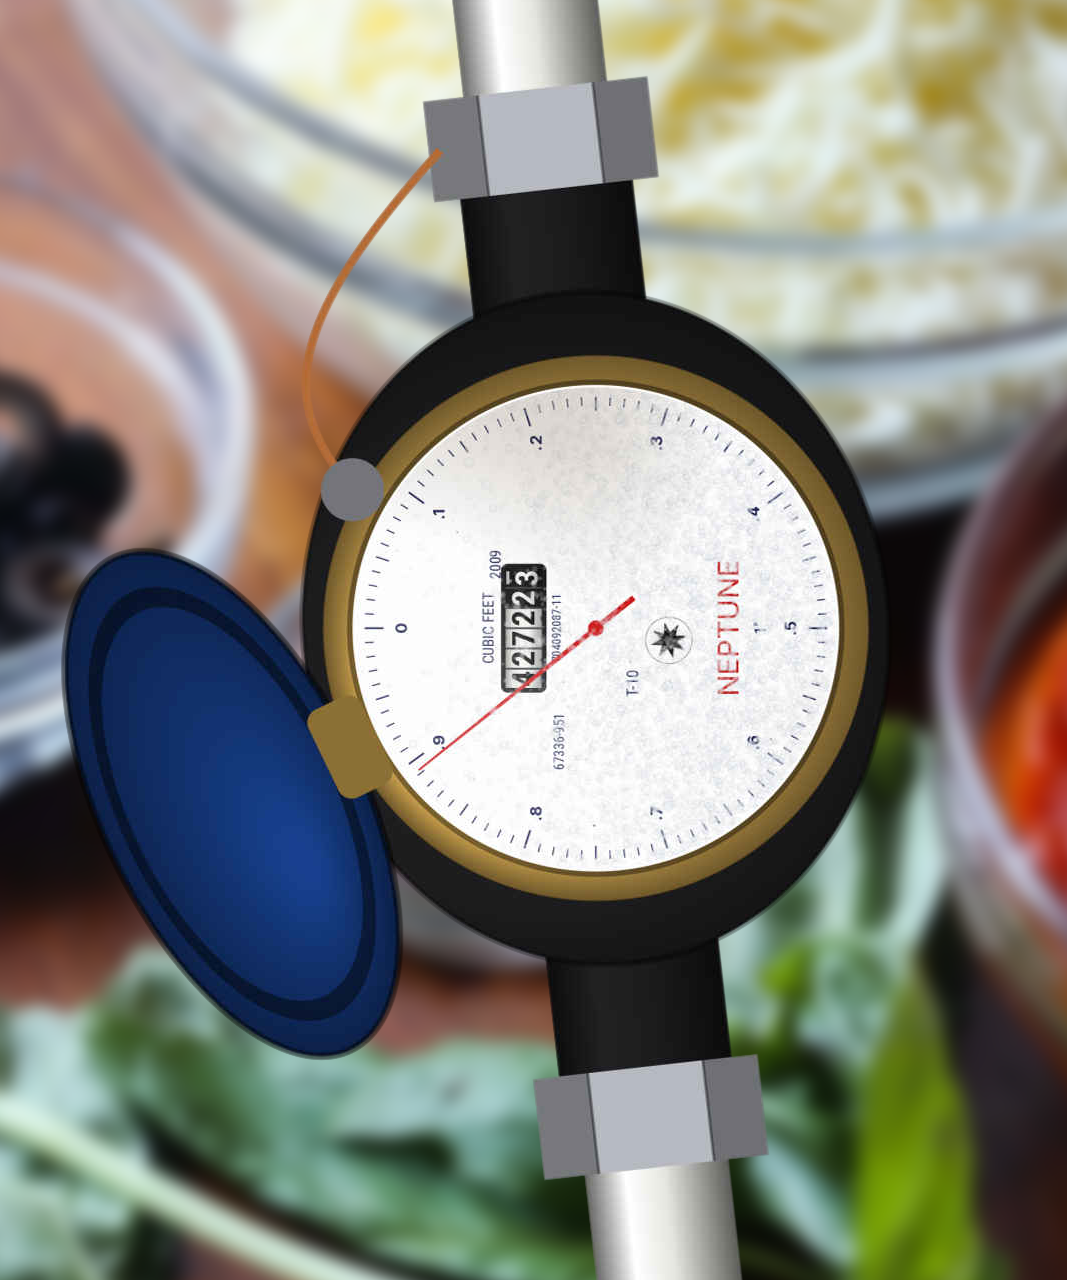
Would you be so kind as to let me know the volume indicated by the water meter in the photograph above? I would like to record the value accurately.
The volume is 427222.89 ft³
